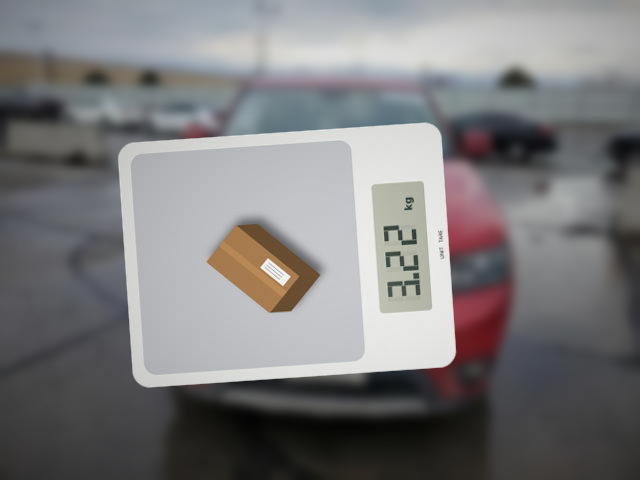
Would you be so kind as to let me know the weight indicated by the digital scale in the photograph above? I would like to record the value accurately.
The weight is 3.22 kg
